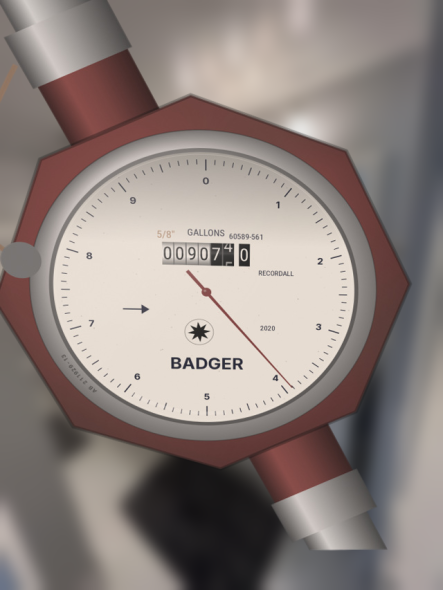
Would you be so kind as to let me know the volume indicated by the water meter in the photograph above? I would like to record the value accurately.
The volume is 90743.9 gal
